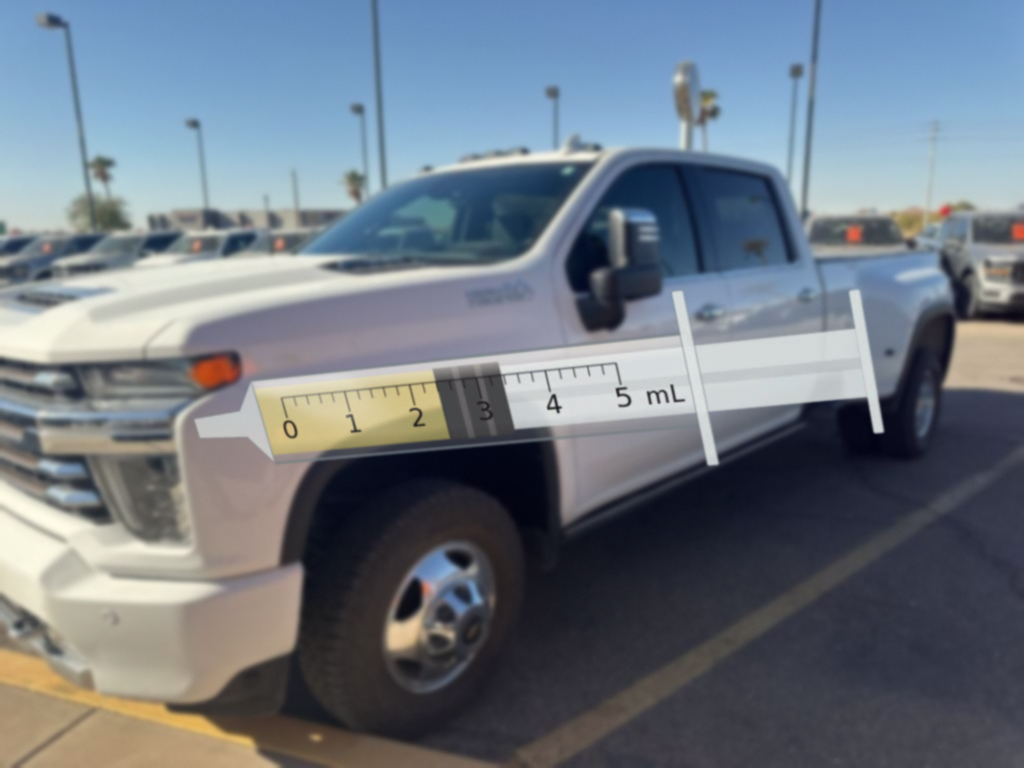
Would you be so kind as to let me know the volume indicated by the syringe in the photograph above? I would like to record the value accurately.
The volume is 2.4 mL
